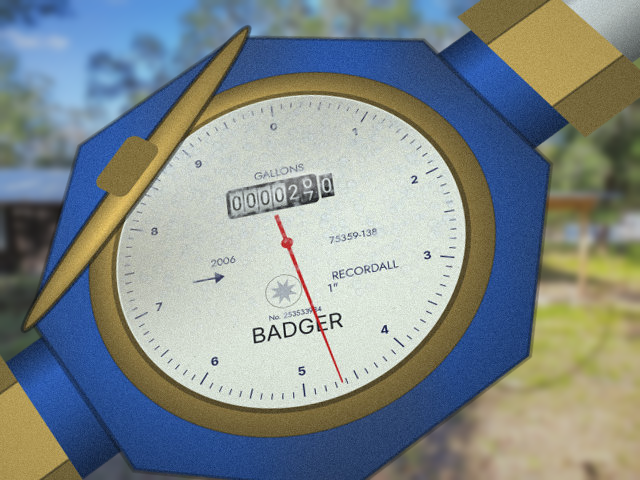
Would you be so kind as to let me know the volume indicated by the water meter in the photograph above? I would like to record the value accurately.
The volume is 264.6 gal
